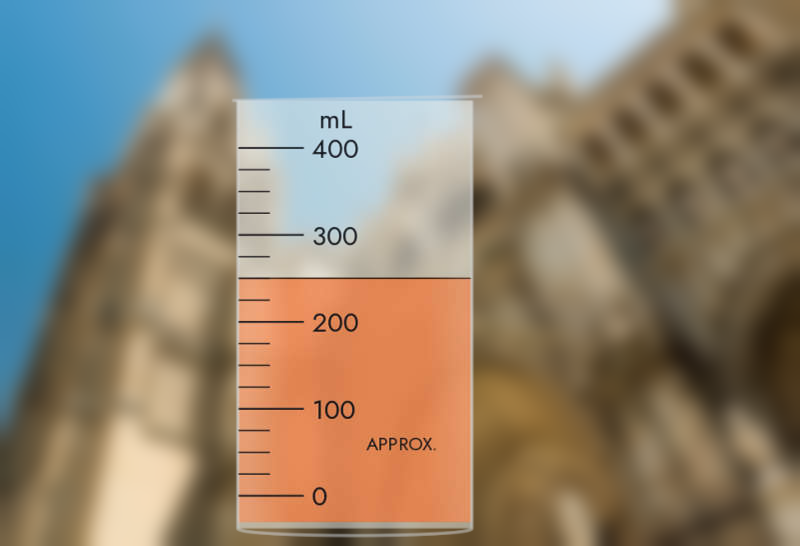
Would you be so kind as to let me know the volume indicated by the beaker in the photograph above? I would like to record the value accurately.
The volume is 250 mL
